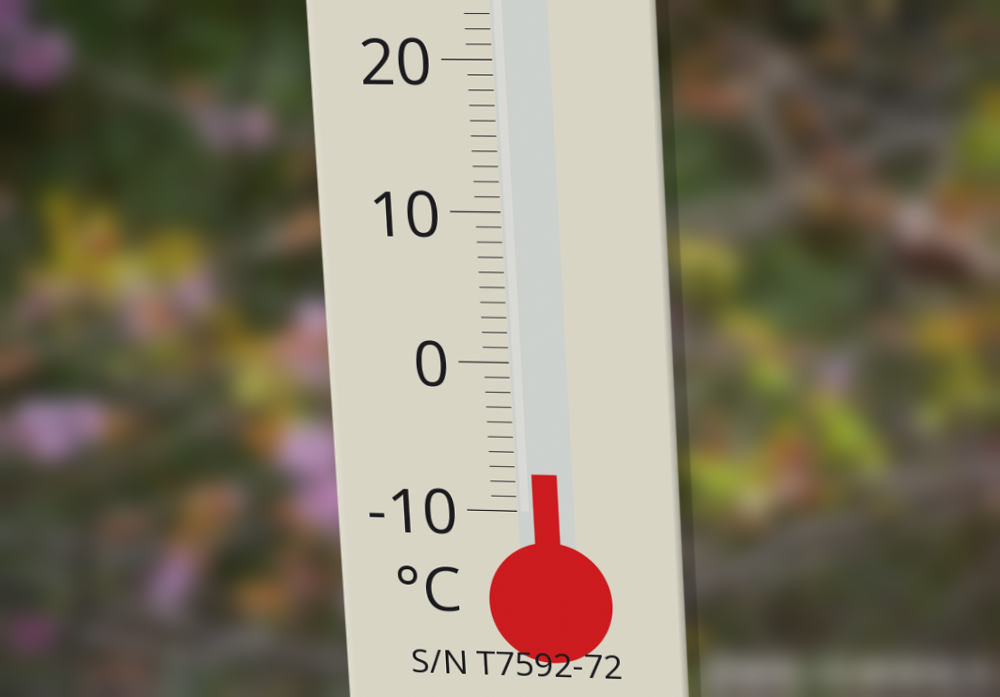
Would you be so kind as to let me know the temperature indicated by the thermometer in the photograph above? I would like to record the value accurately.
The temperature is -7.5 °C
